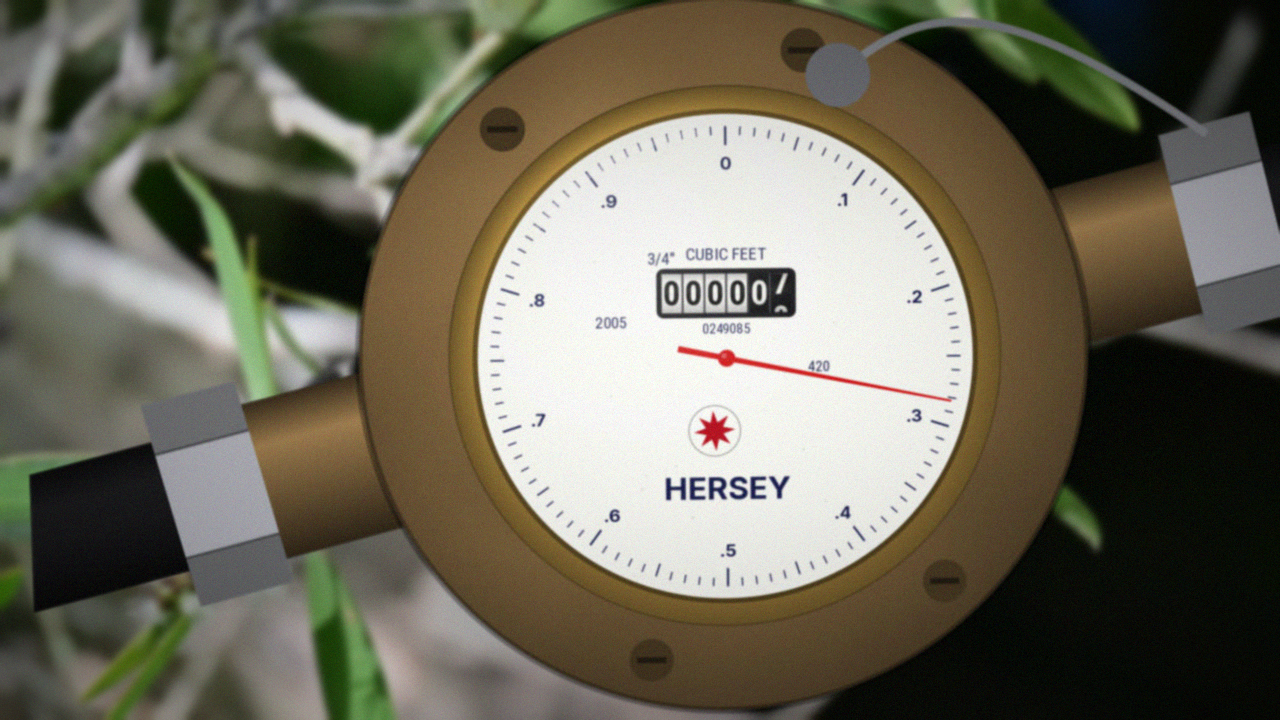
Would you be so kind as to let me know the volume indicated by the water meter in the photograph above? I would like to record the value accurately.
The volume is 7.28 ft³
